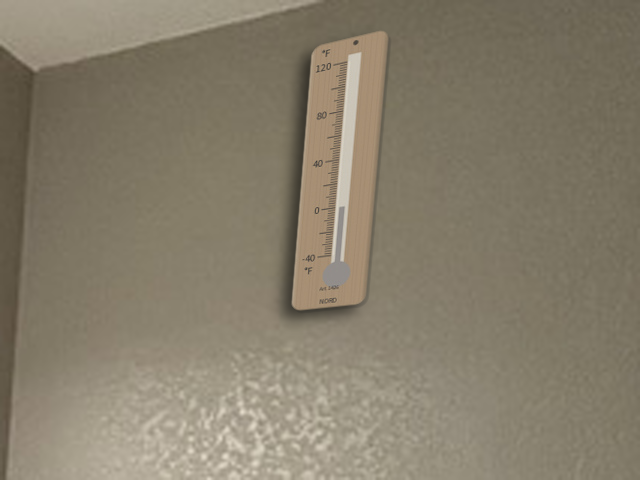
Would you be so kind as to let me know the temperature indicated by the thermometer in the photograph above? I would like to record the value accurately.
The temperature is 0 °F
